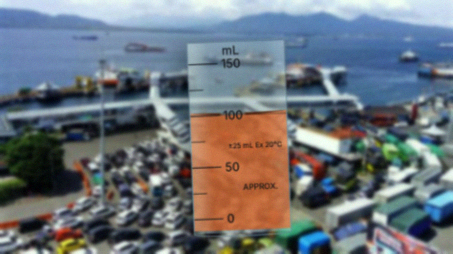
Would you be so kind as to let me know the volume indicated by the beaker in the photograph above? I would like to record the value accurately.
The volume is 100 mL
